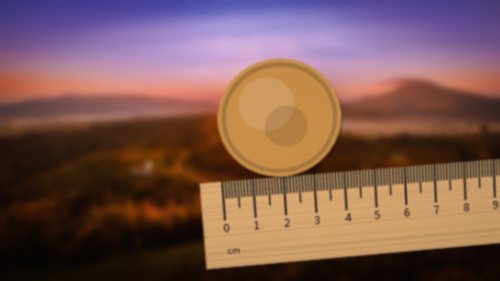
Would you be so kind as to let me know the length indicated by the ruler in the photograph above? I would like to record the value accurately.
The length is 4 cm
